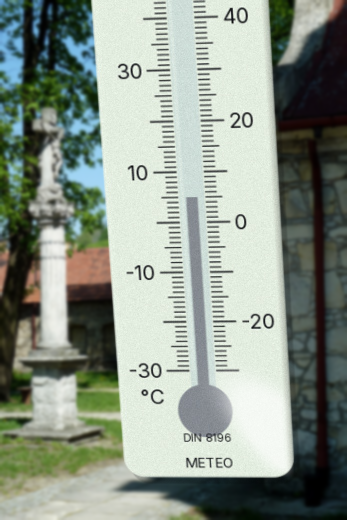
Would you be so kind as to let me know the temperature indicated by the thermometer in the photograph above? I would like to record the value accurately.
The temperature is 5 °C
